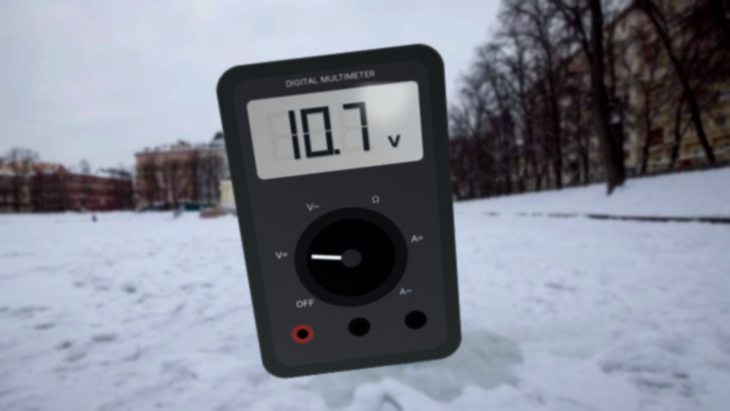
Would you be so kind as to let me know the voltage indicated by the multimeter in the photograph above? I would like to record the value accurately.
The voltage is 10.7 V
